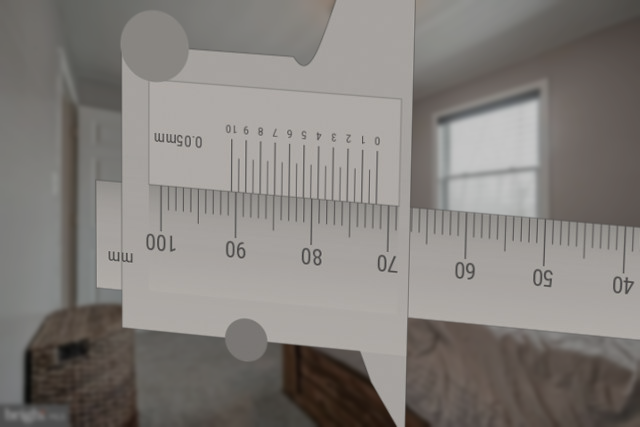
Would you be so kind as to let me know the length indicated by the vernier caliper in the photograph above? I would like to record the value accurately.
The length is 71.6 mm
